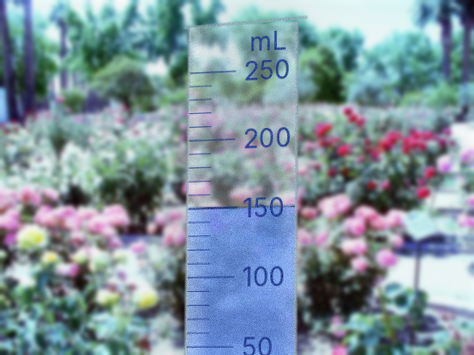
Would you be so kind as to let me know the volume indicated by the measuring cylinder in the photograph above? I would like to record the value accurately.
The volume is 150 mL
